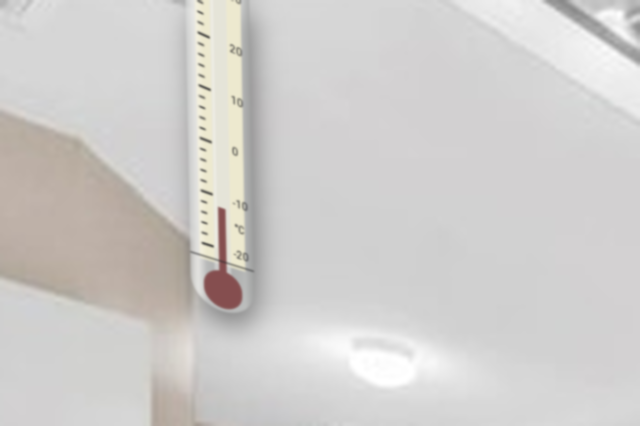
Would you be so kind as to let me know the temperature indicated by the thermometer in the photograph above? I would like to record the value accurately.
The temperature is -12 °C
